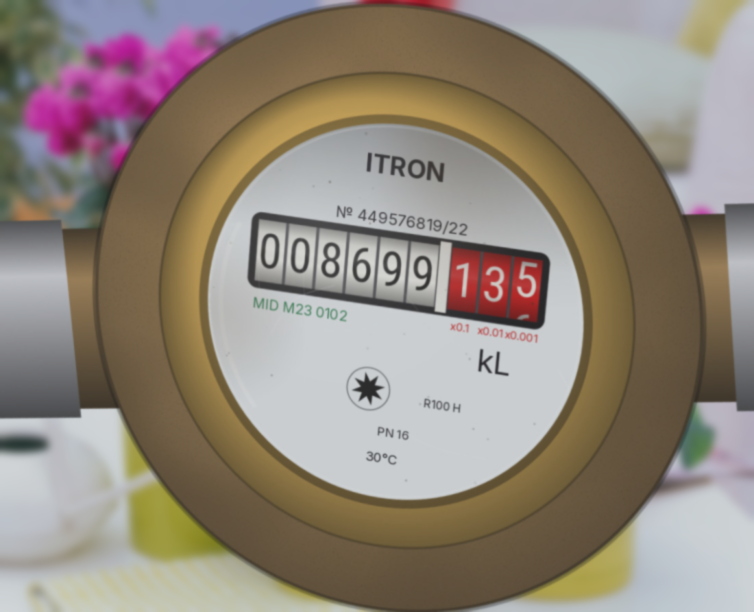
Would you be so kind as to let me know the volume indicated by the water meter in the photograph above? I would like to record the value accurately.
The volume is 8699.135 kL
